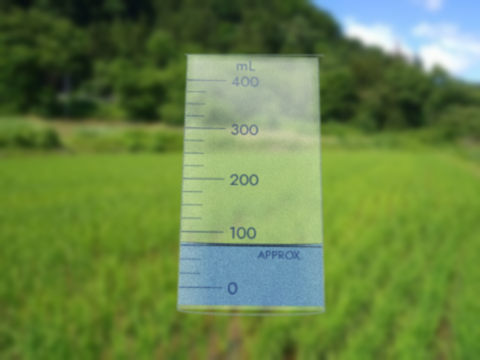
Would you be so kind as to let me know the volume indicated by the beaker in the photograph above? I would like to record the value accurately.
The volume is 75 mL
